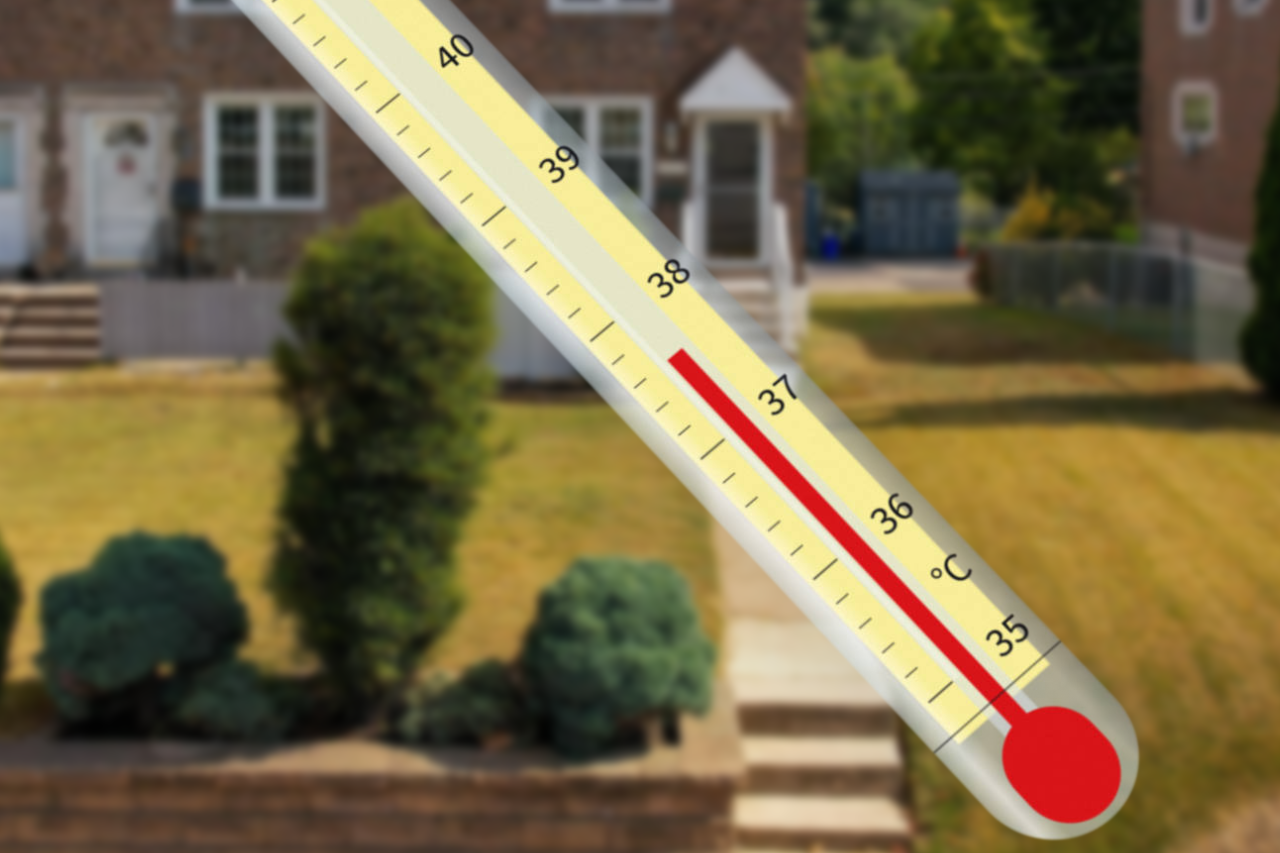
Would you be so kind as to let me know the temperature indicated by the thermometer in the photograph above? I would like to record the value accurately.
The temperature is 37.6 °C
